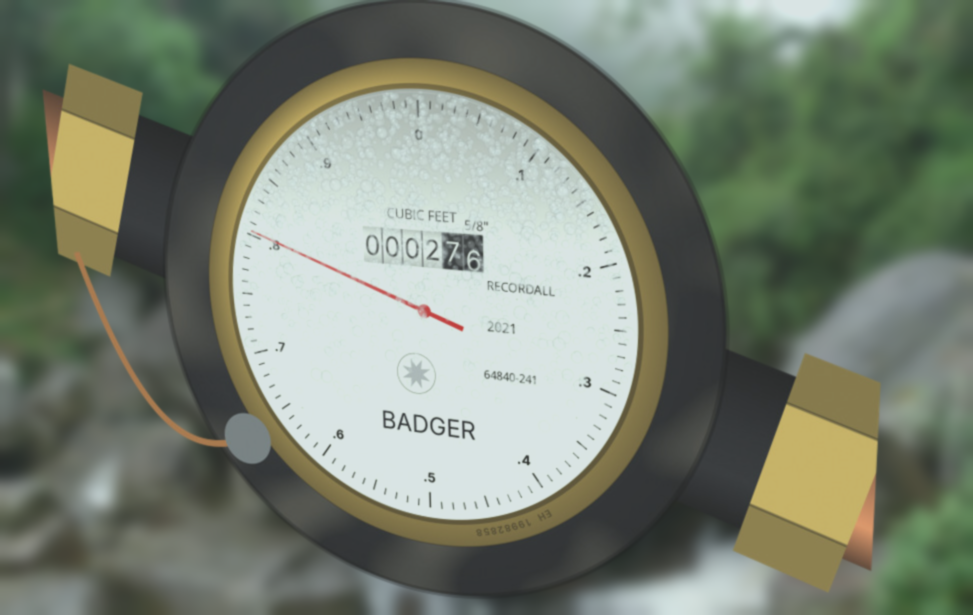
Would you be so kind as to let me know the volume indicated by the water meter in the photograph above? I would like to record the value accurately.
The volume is 275.80 ft³
